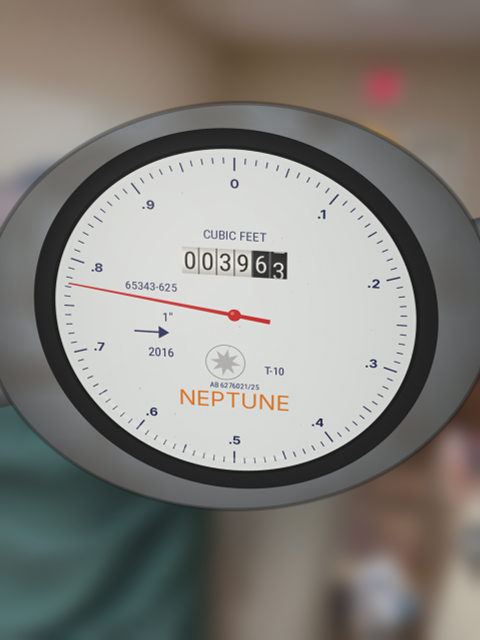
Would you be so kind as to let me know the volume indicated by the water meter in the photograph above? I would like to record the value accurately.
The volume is 3962.77 ft³
